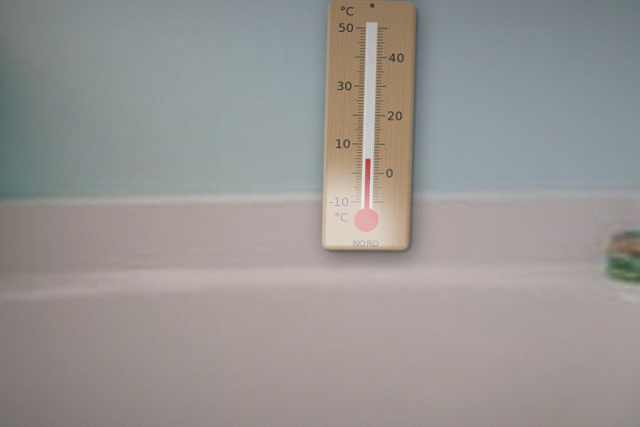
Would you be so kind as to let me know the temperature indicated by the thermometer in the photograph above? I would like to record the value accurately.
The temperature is 5 °C
